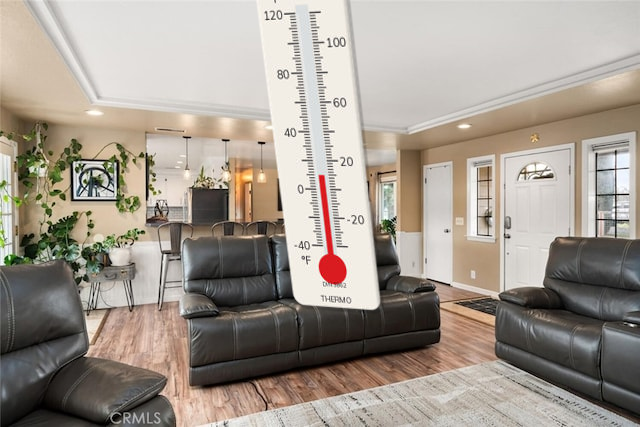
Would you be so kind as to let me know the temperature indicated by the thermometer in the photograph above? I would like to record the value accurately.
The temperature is 10 °F
